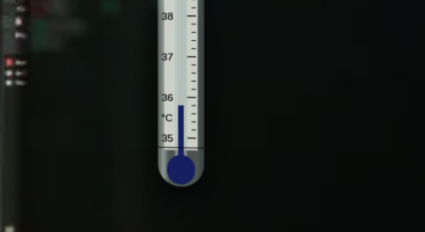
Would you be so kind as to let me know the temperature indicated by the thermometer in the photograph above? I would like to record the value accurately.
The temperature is 35.8 °C
